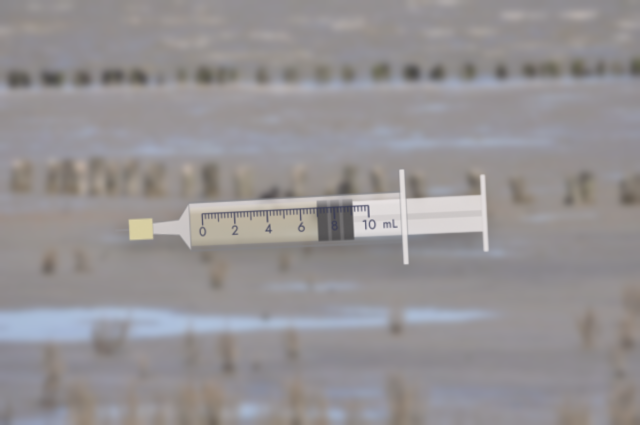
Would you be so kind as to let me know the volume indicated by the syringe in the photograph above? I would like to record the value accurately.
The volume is 7 mL
